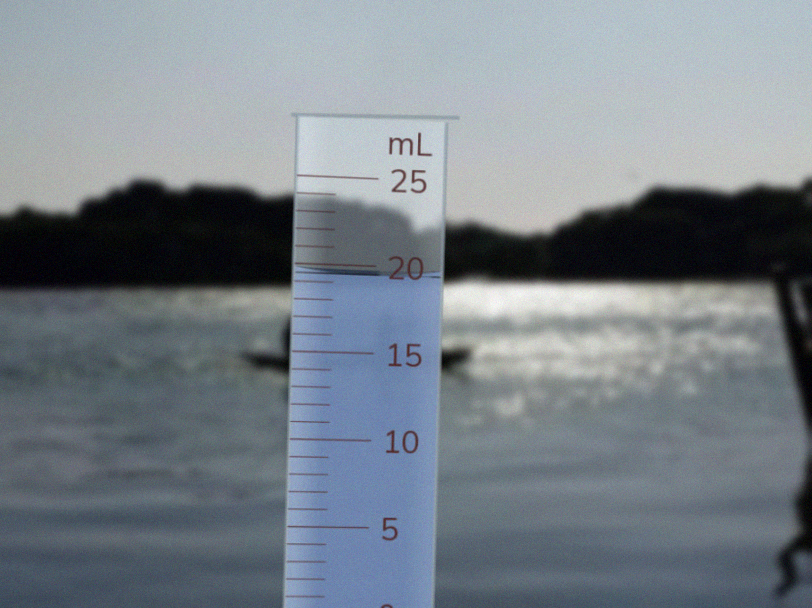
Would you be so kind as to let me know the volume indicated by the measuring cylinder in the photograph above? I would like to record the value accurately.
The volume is 19.5 mL
